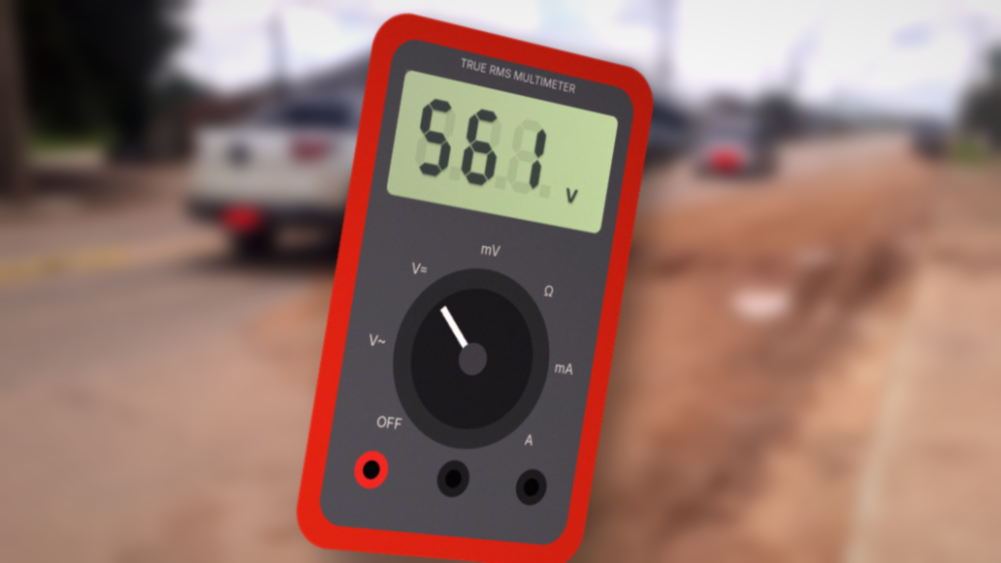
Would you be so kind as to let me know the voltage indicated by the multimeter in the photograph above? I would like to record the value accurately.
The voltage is 561 V
